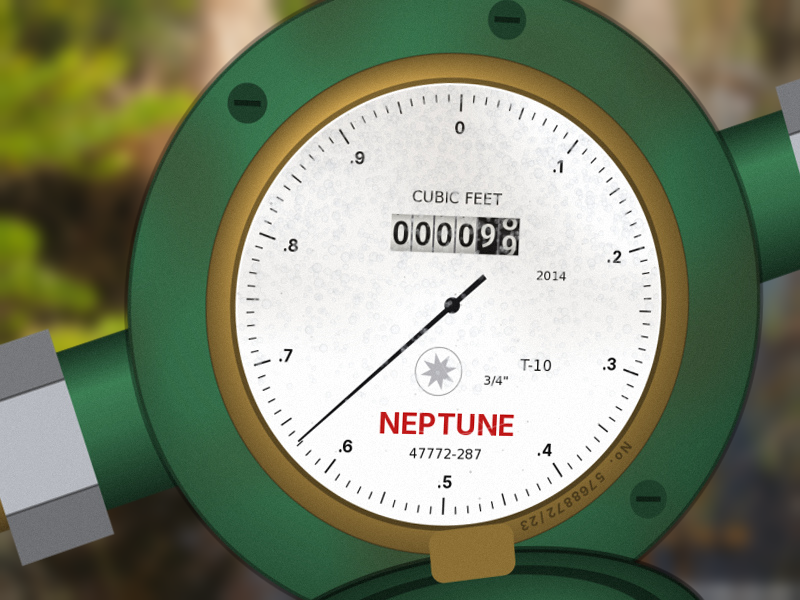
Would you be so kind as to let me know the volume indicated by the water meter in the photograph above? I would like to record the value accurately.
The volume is 98.63 ft³
